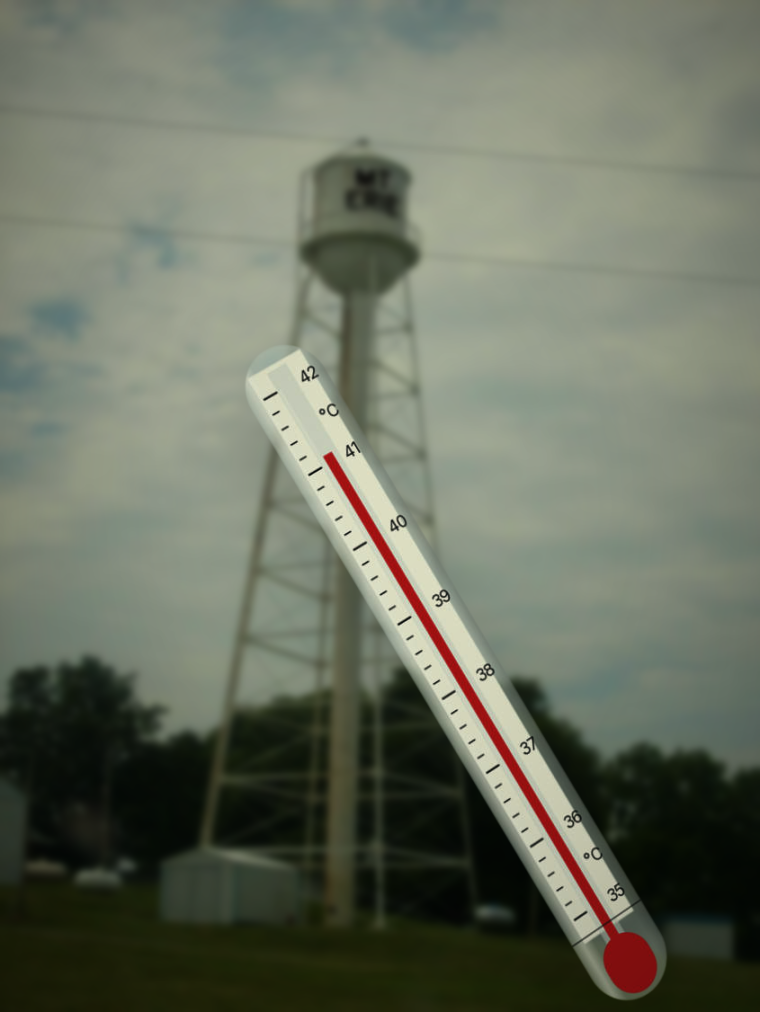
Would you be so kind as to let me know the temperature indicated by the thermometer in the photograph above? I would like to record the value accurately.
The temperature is 41.1 °C
